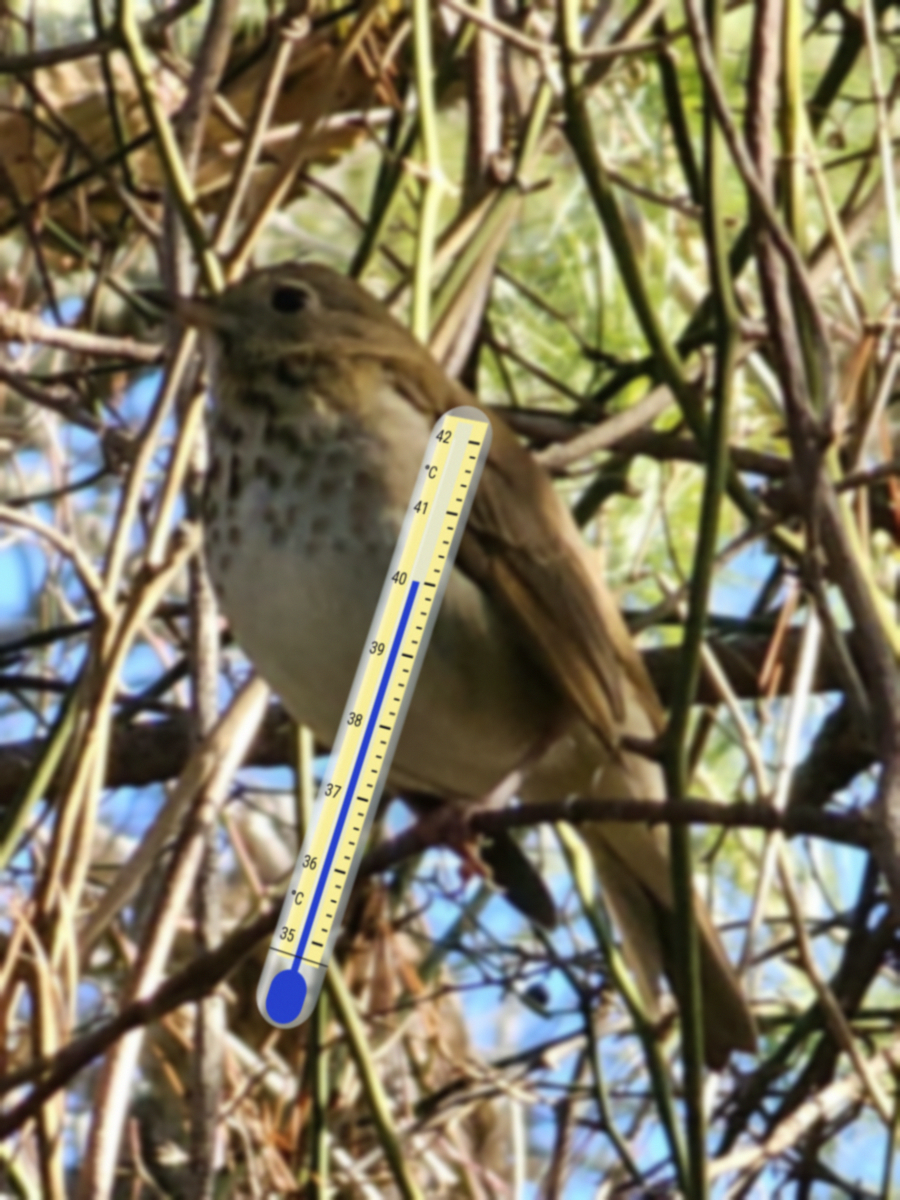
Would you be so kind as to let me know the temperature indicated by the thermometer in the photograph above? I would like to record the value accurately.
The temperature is 40 °C
